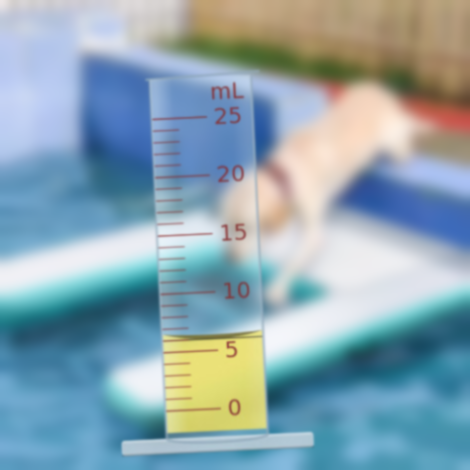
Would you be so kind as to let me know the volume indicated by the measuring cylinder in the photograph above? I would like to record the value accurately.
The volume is 6 mL
